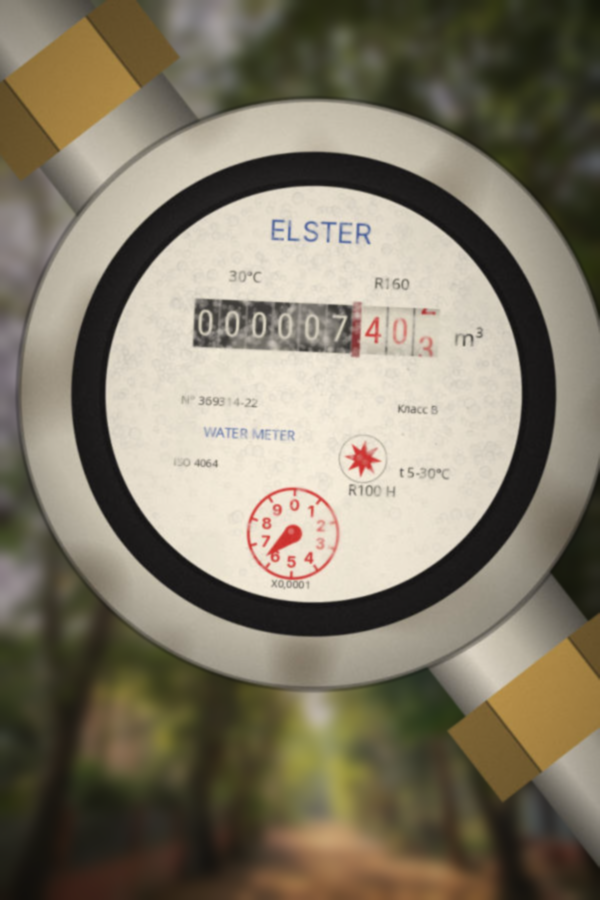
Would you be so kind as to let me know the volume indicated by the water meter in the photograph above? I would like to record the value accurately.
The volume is 7.4026 m³
